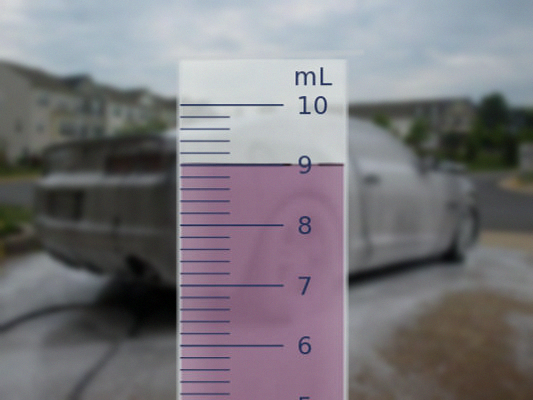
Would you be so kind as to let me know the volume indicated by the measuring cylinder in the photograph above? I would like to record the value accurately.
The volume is 9 mL
